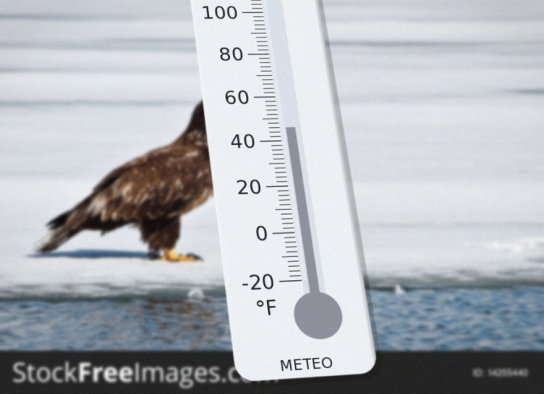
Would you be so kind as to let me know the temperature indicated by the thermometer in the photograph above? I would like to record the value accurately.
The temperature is 46 °F
